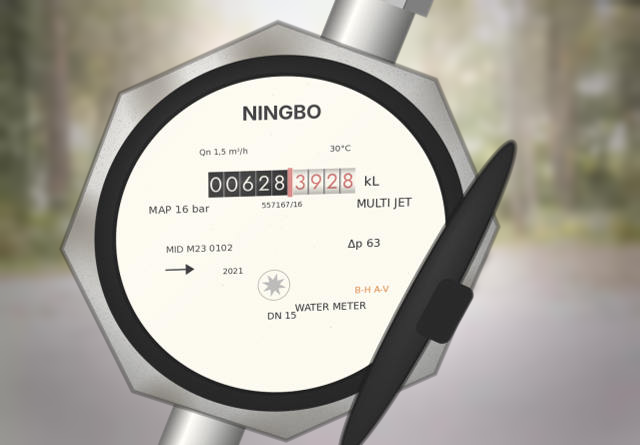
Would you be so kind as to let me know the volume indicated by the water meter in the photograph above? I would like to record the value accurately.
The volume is 628.3928 kL
